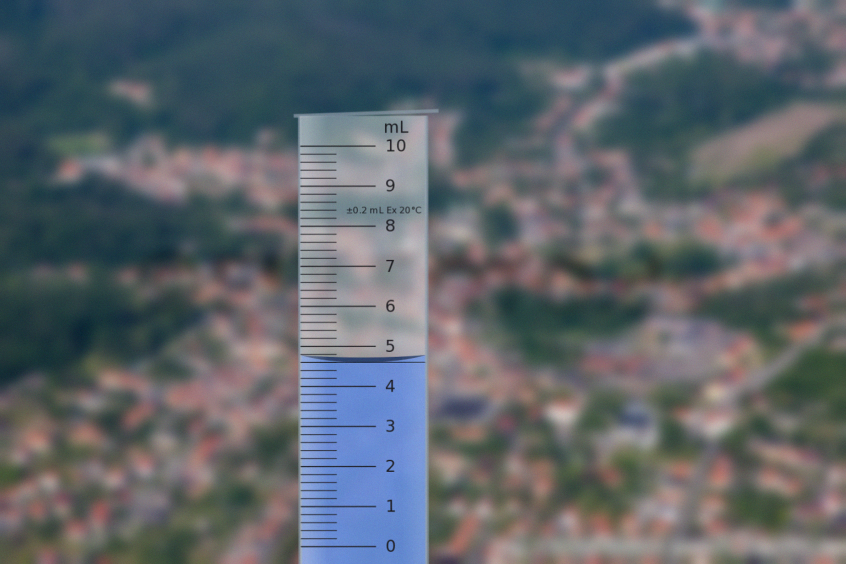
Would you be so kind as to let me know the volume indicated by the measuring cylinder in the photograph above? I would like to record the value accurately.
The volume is 4.6 mL
